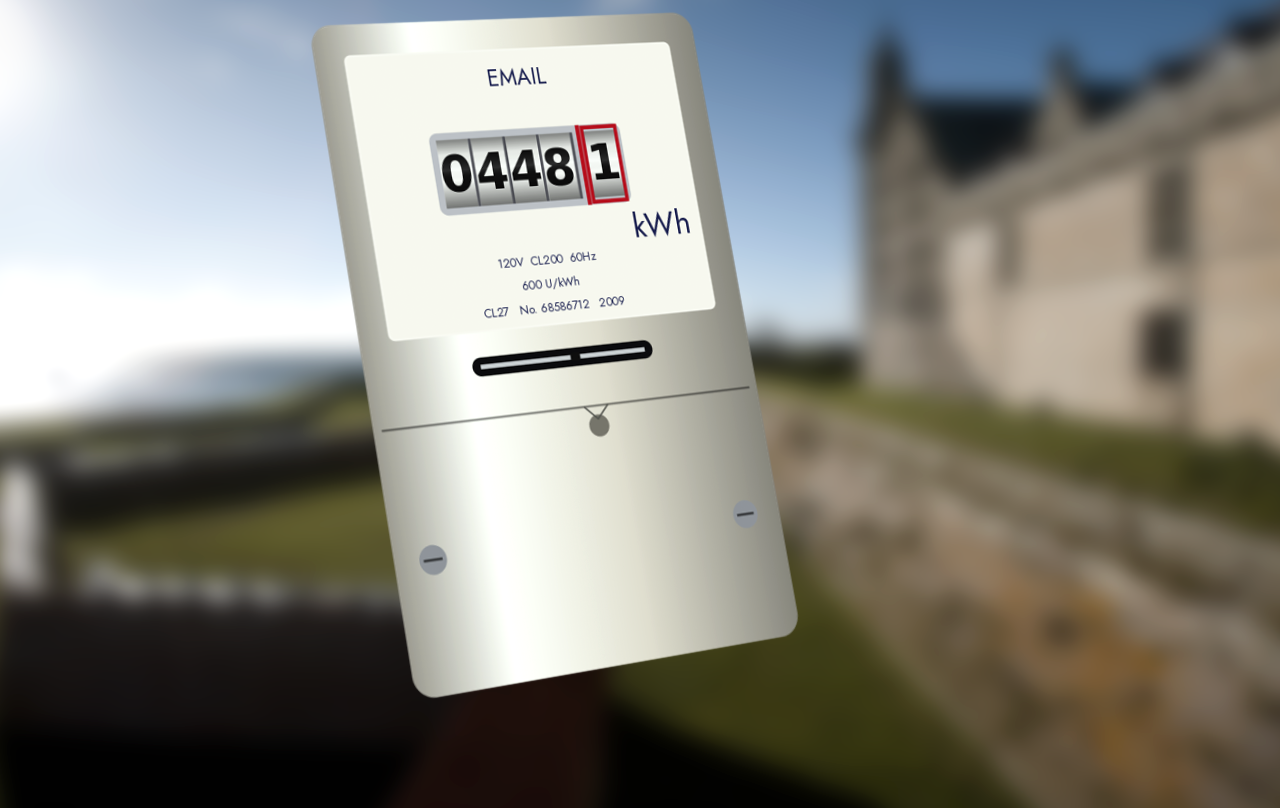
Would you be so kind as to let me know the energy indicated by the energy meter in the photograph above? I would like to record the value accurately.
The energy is 448.1 kWh
